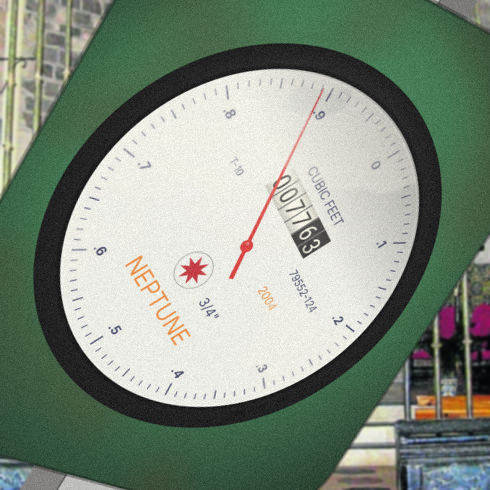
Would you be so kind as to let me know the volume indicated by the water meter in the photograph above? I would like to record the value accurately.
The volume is 7762.89 ft³
